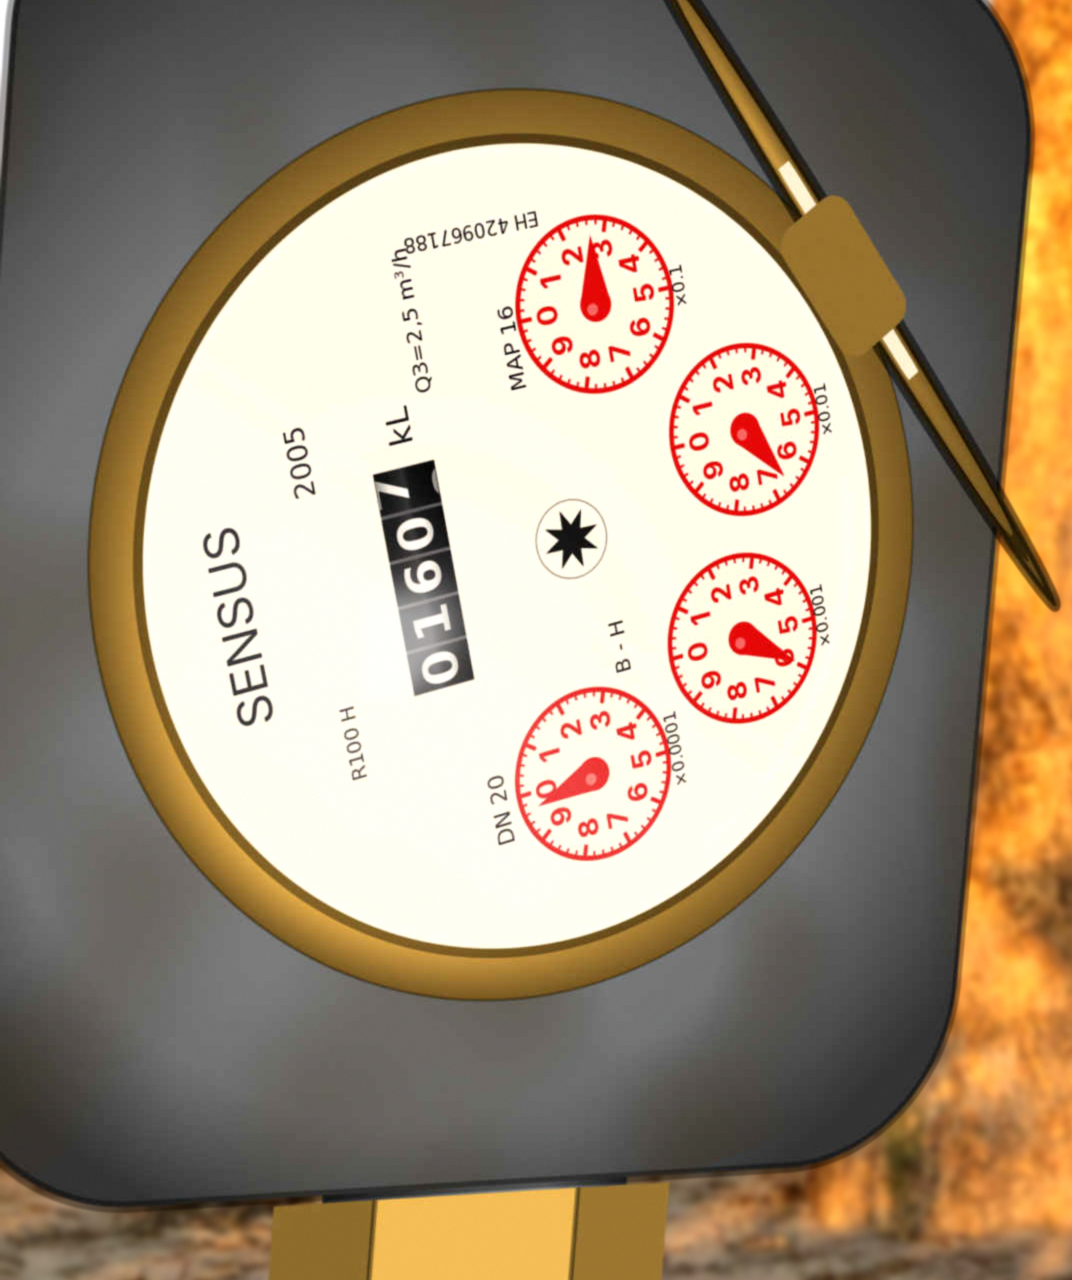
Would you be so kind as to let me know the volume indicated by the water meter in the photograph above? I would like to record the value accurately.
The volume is 1607.2659 kL
